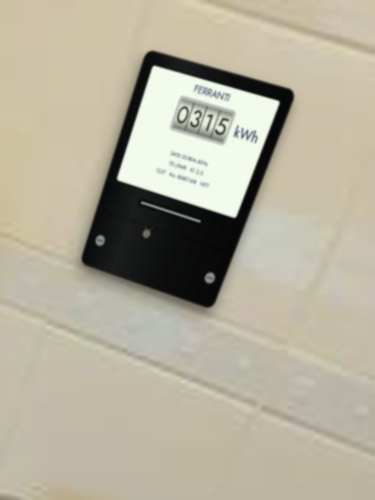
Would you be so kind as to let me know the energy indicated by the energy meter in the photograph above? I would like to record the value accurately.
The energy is 315 kWh
